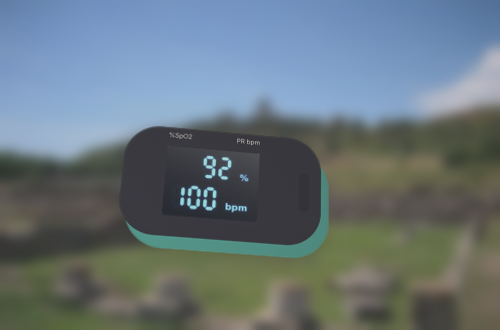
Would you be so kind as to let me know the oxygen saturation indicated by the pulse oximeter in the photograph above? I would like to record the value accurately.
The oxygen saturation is 92 %
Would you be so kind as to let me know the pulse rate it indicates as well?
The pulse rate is 100 bpm
